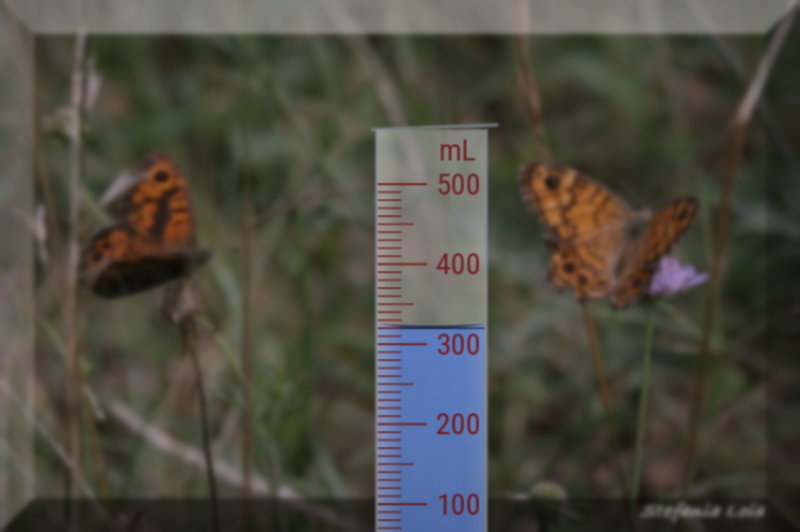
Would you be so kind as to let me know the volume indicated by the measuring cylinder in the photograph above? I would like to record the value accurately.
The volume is 320 mL
